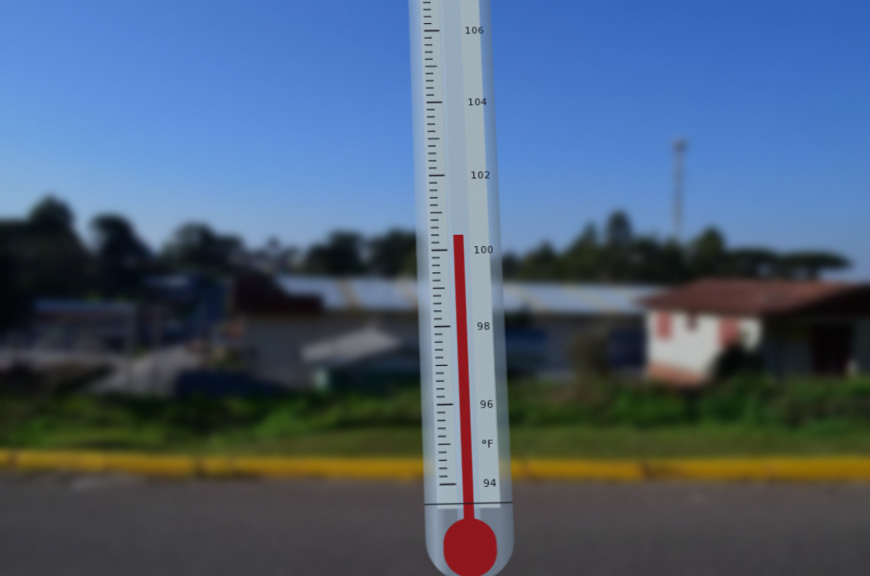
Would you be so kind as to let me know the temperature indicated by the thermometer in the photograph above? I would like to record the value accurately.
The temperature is 100.4 °F
